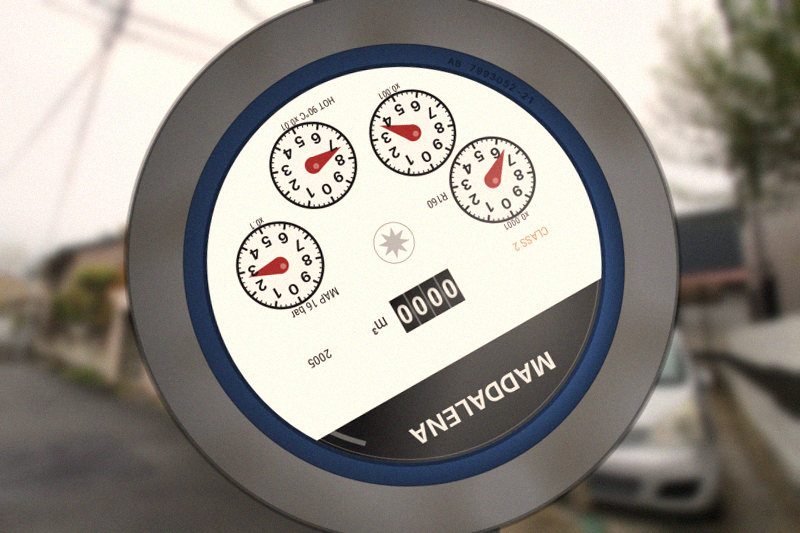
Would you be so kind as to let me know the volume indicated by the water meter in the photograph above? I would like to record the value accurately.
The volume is 0.2736 m³
